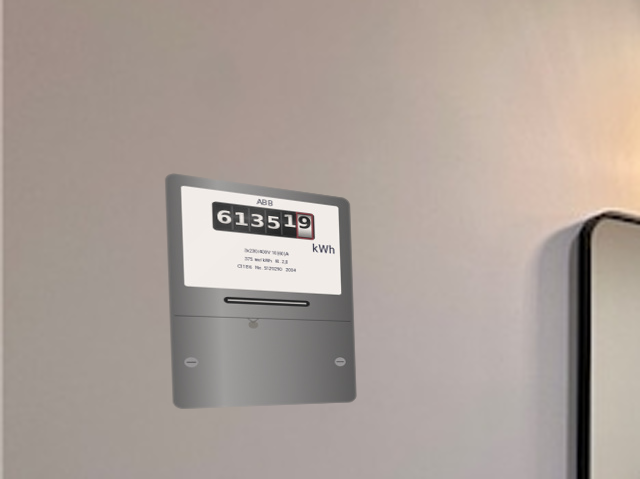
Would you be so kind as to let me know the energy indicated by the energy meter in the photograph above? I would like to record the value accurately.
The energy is 61351.9 kWh
